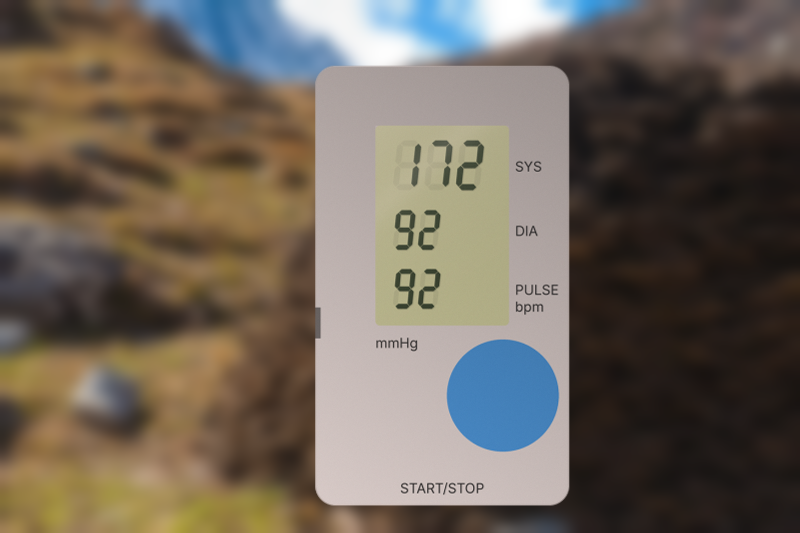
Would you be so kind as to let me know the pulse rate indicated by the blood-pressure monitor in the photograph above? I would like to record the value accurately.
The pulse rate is 92 bpm
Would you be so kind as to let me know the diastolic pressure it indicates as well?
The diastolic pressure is 92 mmHg
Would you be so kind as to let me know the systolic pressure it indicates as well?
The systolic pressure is 172 mmHg
